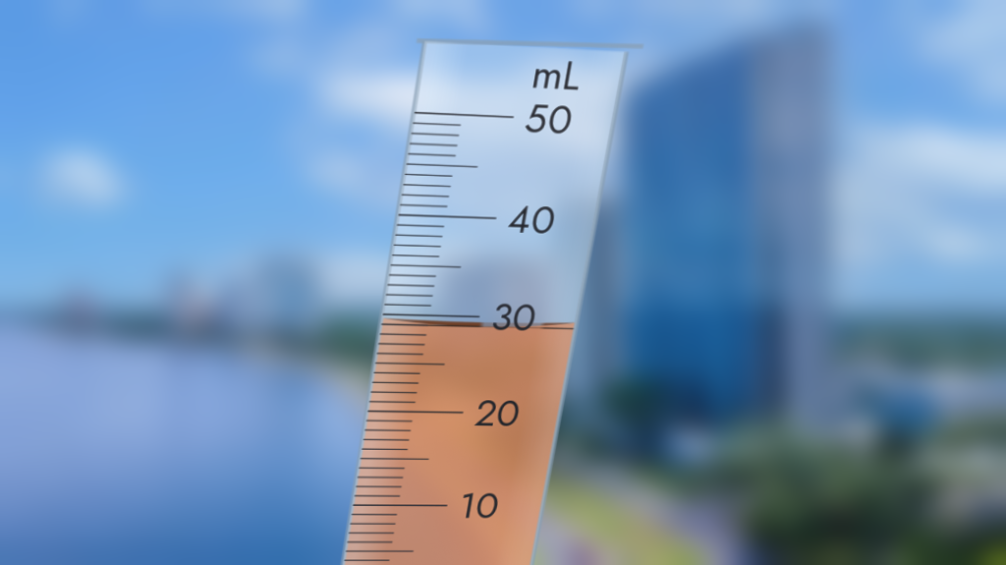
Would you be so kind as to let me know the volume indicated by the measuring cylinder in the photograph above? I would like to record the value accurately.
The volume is 29 mL
